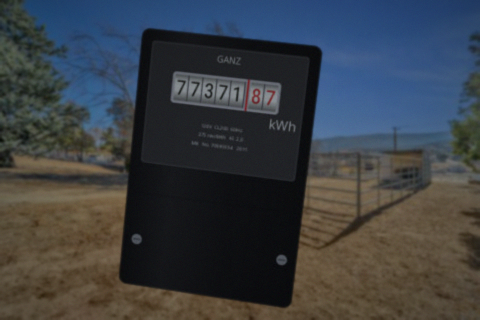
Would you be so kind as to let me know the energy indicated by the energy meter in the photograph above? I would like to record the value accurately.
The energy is 77371.87 kWh
